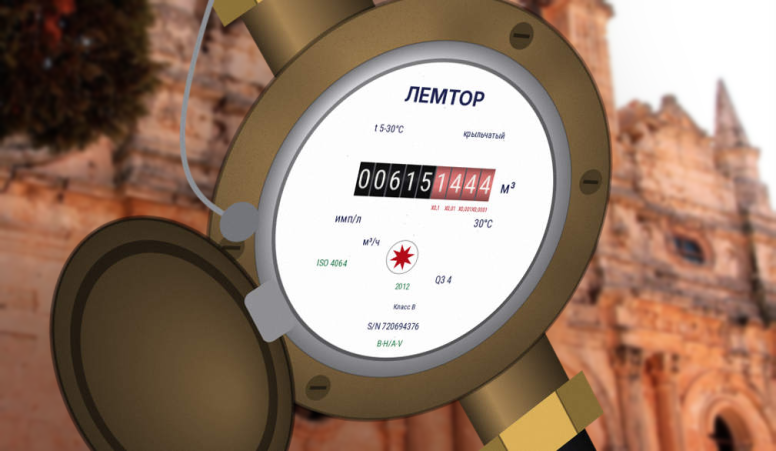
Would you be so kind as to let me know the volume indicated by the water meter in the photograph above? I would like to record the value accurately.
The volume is 615.1444 m³
